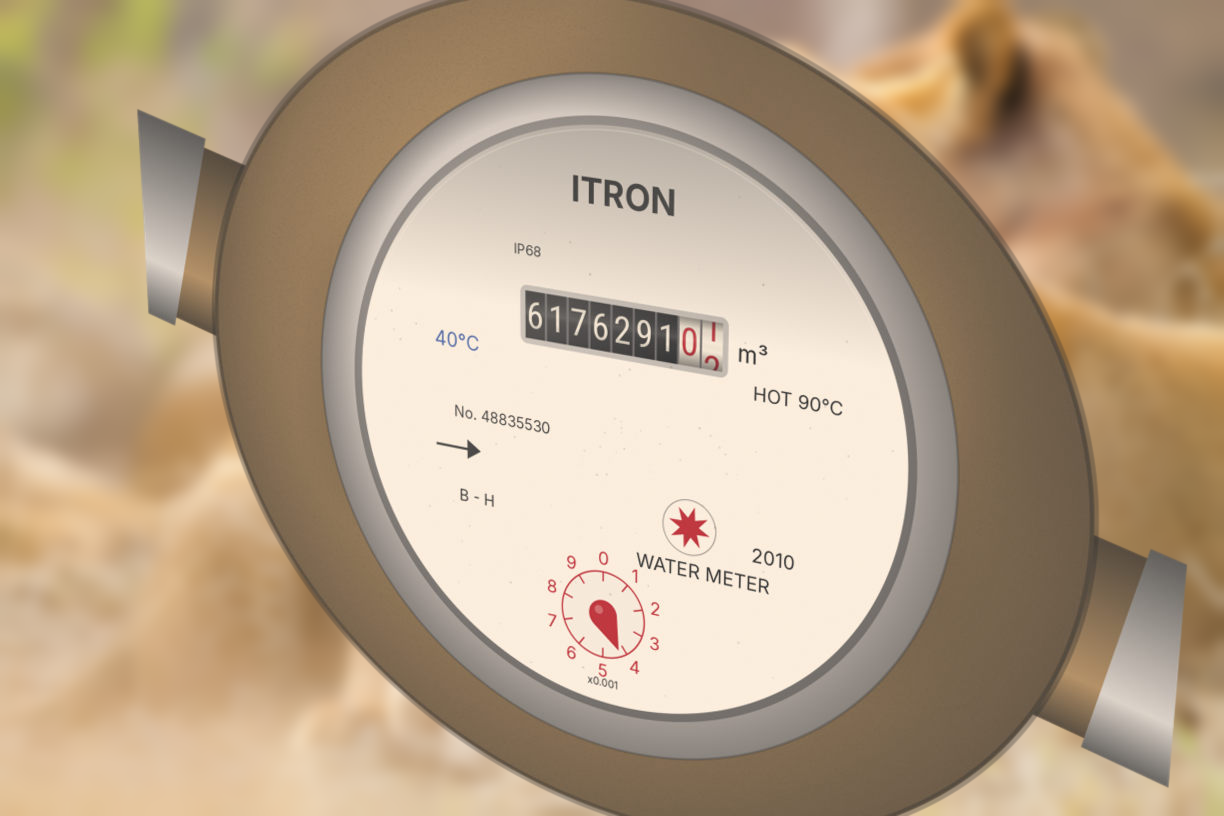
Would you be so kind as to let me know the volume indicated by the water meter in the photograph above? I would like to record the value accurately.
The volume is 6176291.014 m³
